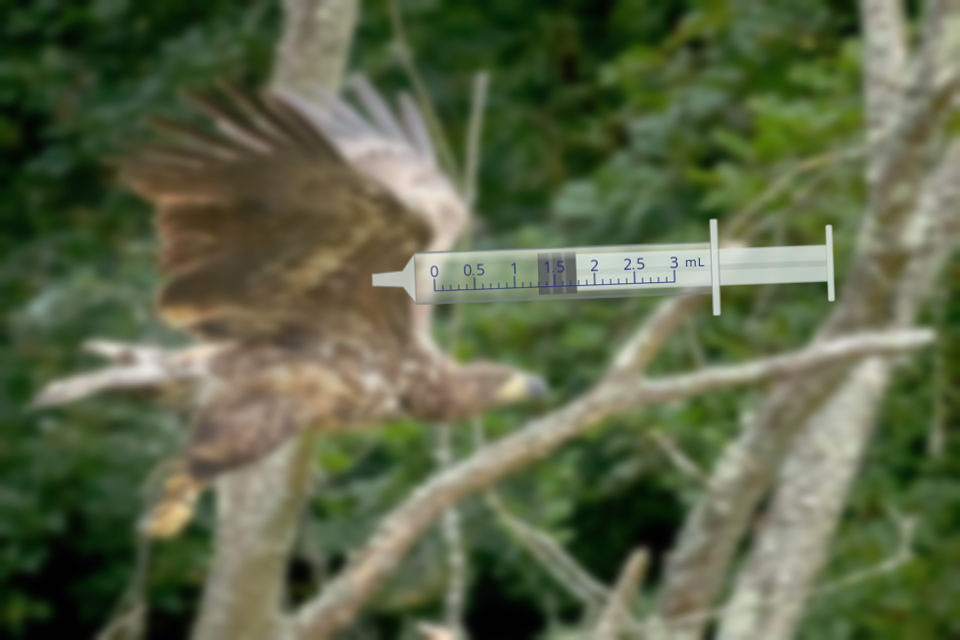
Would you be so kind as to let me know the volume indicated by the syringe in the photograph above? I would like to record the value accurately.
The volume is 1.3 mL
